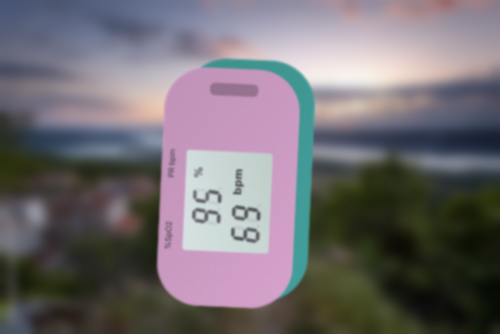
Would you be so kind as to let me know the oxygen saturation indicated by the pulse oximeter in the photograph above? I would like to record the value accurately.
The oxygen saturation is 95 %
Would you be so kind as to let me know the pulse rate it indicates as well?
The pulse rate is 69 bpm
